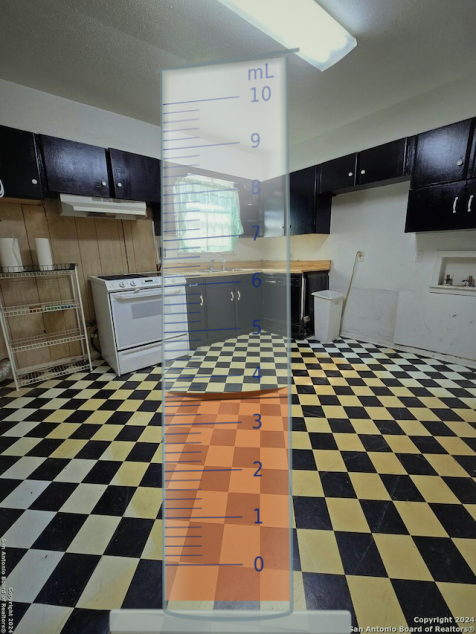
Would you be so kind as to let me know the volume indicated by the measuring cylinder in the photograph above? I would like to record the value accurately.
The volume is 3.5 mL
